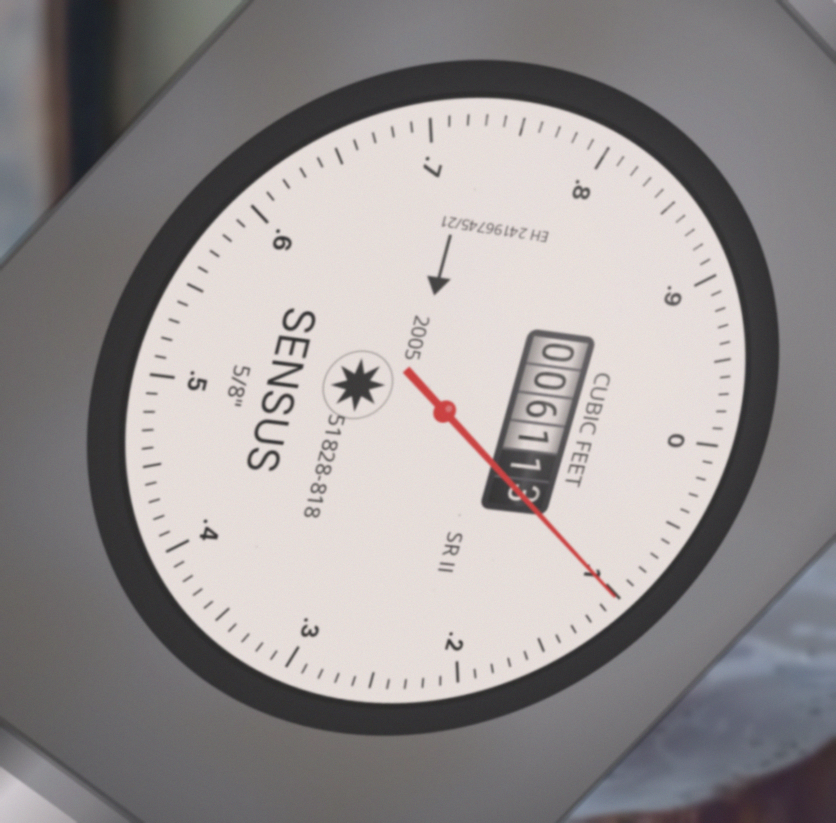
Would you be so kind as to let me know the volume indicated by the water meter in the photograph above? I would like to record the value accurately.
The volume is 6113.10 ft³
